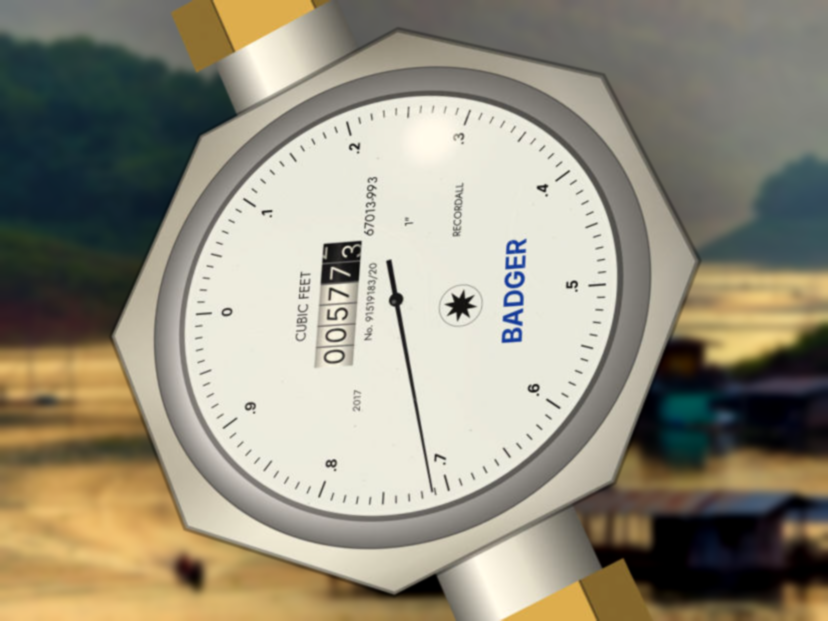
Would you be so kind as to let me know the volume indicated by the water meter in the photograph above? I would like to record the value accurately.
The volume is 5772.71 ft³
